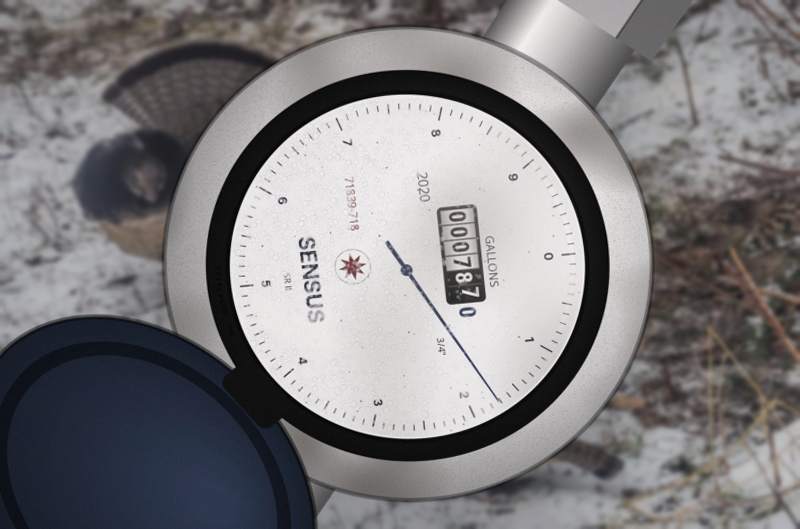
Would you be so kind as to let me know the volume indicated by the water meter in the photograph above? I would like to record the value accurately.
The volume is 7871.7 gal
